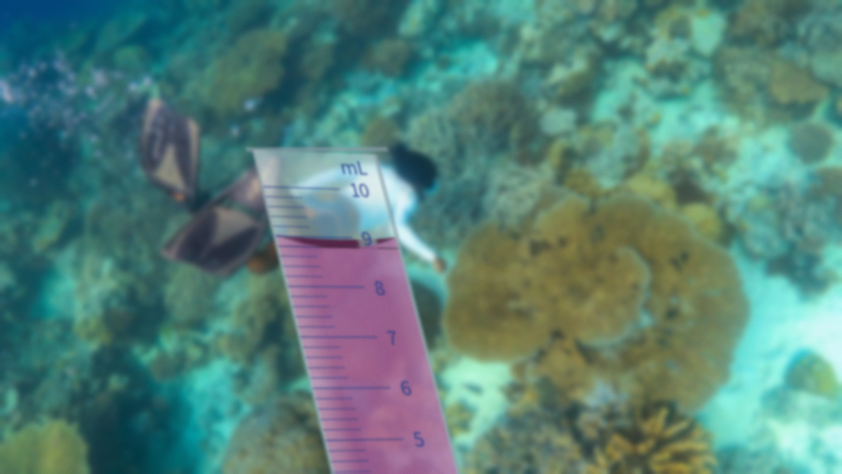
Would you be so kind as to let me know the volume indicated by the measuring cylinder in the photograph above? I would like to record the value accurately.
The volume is 8.8 mL
